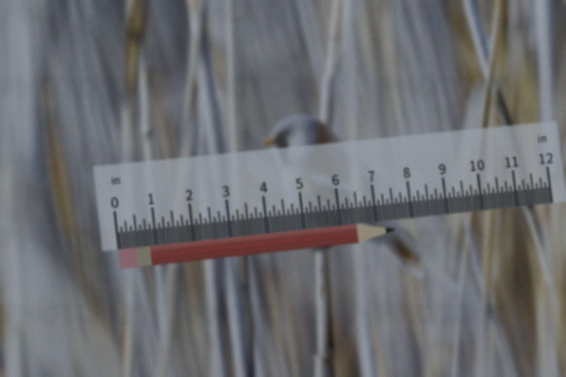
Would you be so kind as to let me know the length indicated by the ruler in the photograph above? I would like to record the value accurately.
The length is 7.5 in
